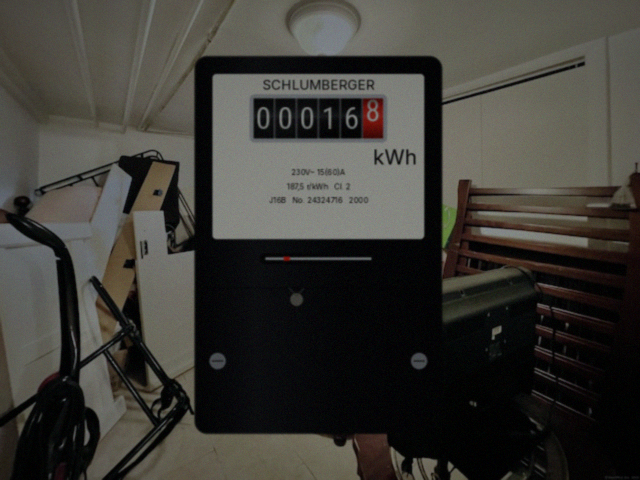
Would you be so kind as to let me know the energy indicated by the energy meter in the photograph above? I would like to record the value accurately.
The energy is 16.8 kWh
